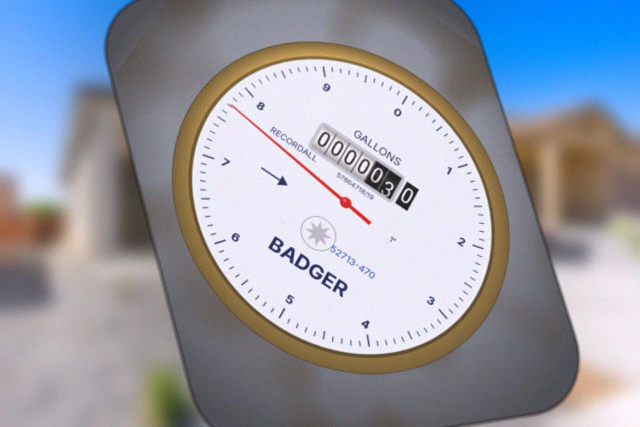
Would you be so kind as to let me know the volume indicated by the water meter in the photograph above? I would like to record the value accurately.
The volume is 27.7 gal
